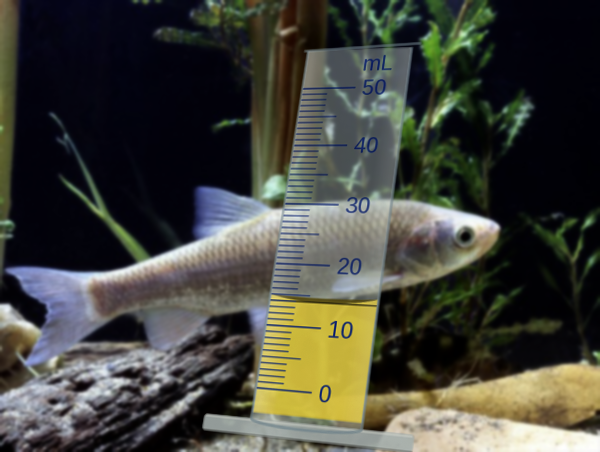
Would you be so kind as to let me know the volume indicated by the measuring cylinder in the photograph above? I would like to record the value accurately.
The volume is 14 mL
